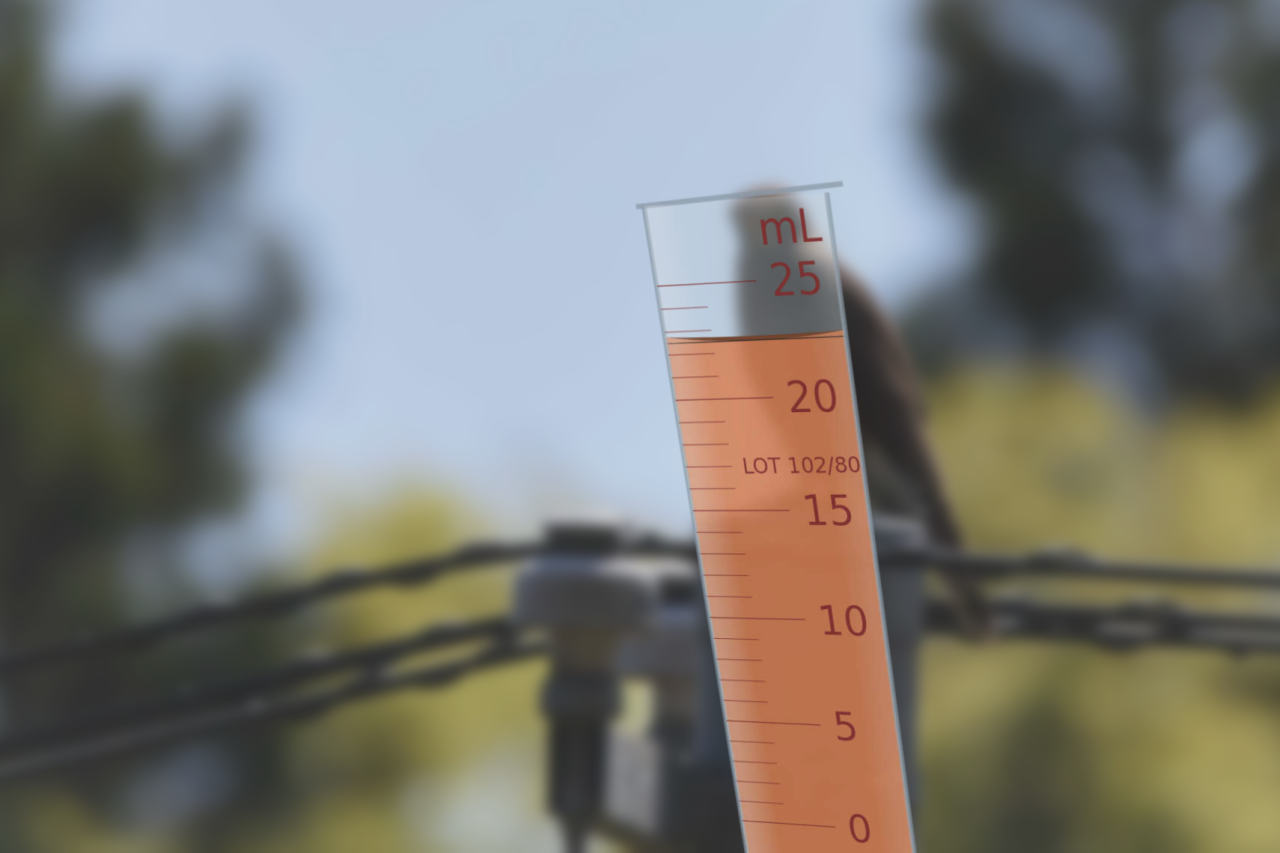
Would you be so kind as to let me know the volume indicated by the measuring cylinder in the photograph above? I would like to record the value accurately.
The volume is 22.5 mL
